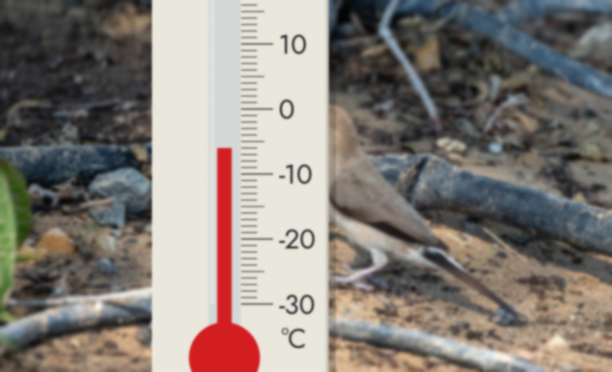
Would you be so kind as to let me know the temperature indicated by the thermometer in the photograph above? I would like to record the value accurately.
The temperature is -6 °C
